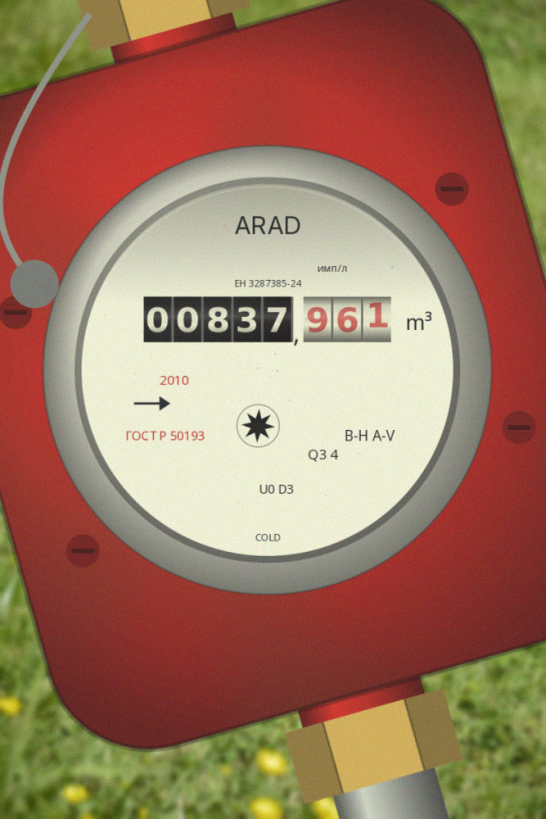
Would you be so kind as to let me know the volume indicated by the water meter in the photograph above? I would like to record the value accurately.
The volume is 837.961 m³
